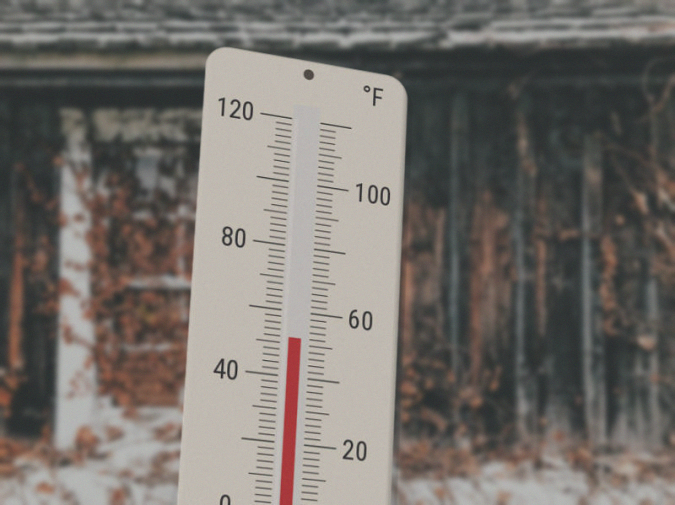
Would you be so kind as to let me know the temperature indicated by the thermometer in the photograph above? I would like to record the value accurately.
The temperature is 52 °F
